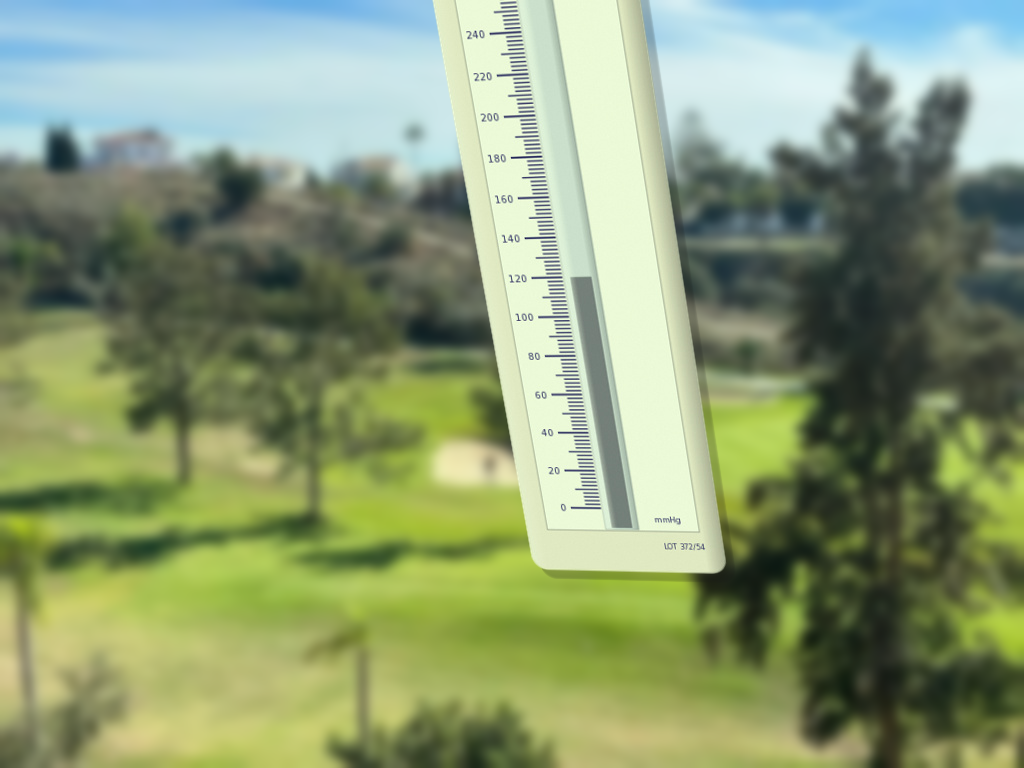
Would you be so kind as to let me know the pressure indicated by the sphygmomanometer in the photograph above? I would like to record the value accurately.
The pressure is 120 mmHg
